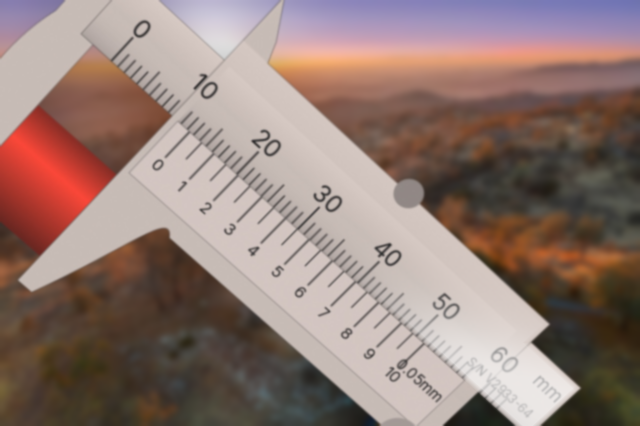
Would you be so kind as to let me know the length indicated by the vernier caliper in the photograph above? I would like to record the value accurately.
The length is 12.4 mm
